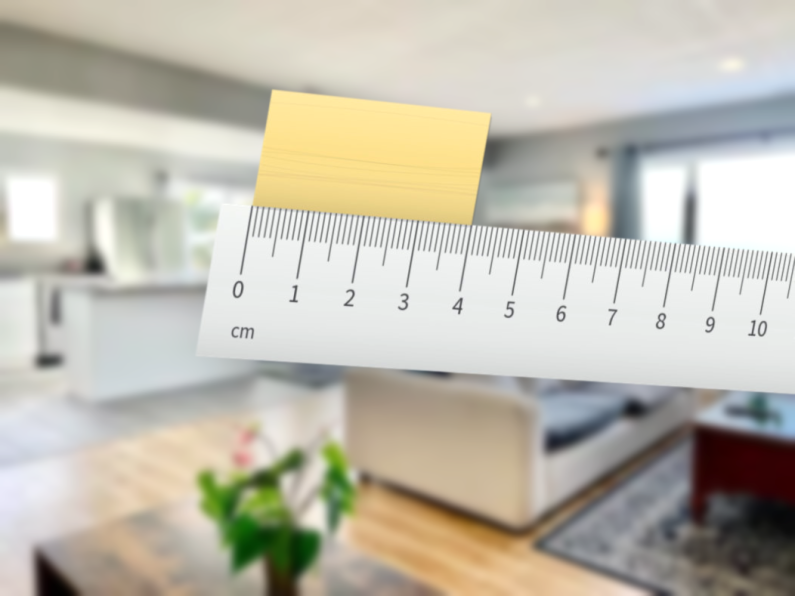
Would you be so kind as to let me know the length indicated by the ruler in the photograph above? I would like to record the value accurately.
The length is 4 cm
